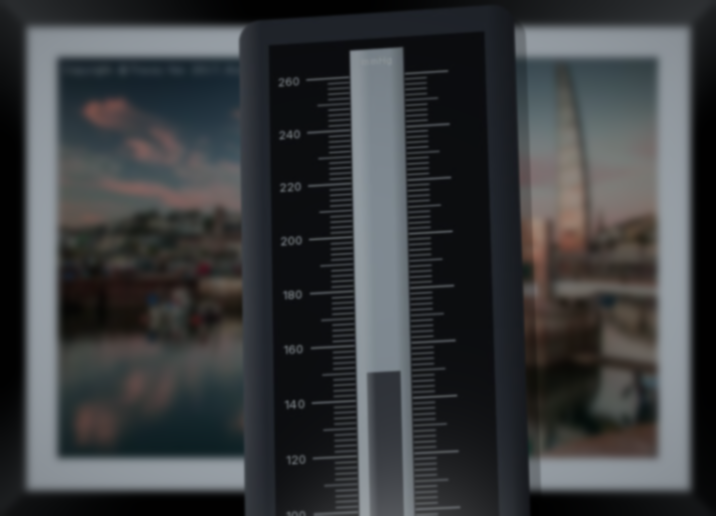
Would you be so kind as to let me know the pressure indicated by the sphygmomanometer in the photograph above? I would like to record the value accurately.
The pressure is 150 mmHg
